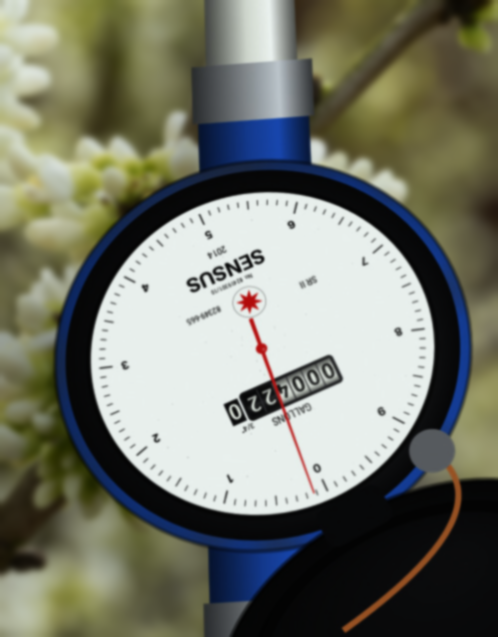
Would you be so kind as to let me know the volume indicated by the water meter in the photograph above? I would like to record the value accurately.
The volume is 4220.1 gal
